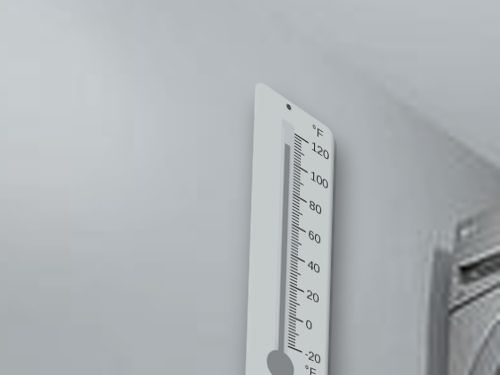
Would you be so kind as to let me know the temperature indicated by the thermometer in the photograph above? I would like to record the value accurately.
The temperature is 110 °F
